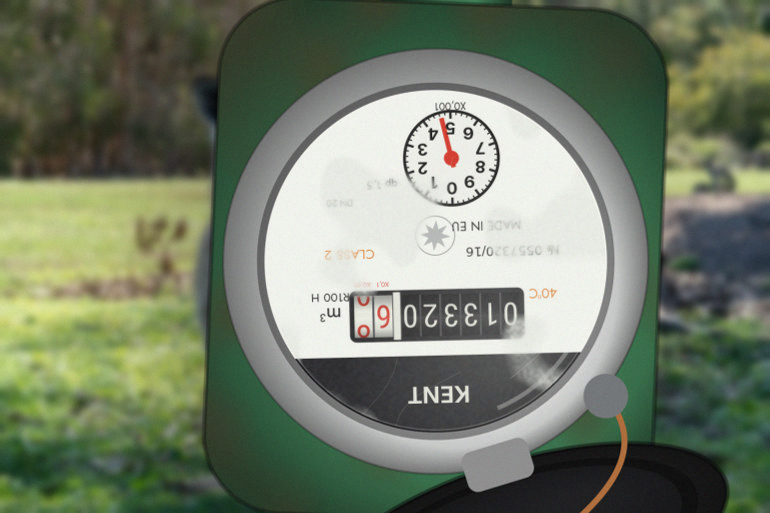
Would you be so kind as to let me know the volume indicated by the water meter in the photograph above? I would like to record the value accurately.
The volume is 13320.684 m³
